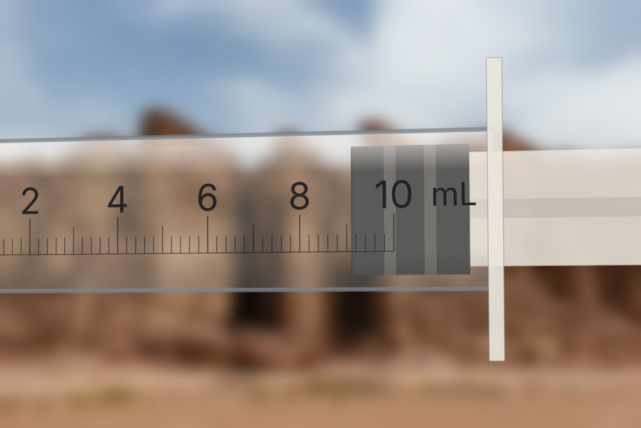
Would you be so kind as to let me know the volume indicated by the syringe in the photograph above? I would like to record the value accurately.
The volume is 9.1 mL
